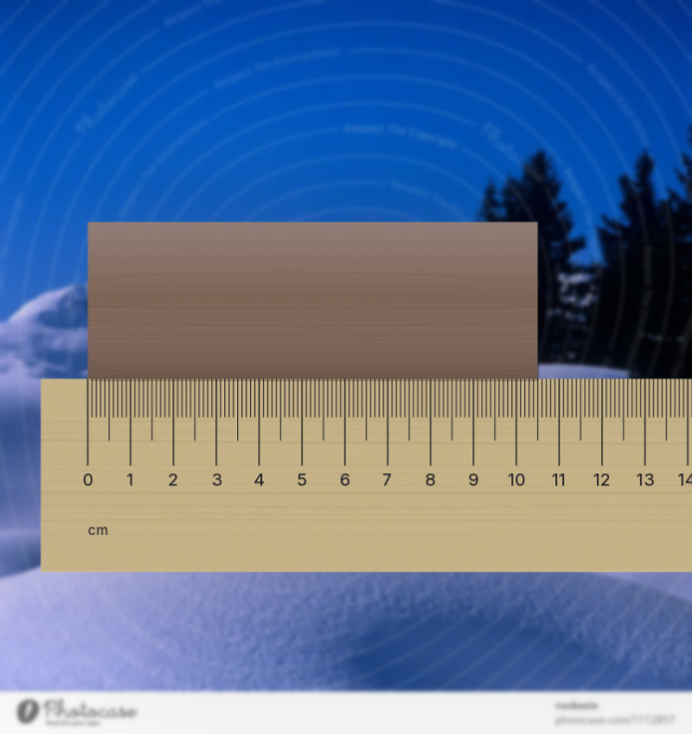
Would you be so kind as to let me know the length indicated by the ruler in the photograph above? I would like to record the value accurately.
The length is 10.5 cm
